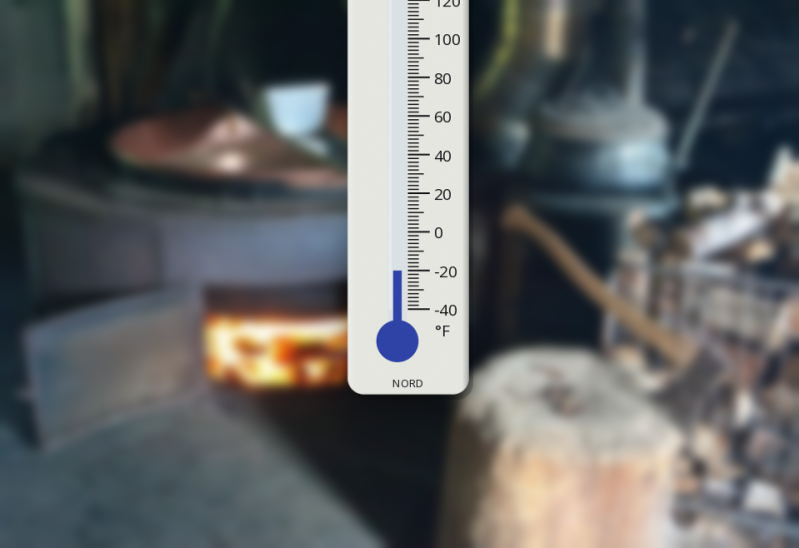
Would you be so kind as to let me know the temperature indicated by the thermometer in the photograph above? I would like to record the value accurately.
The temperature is -20 °F
